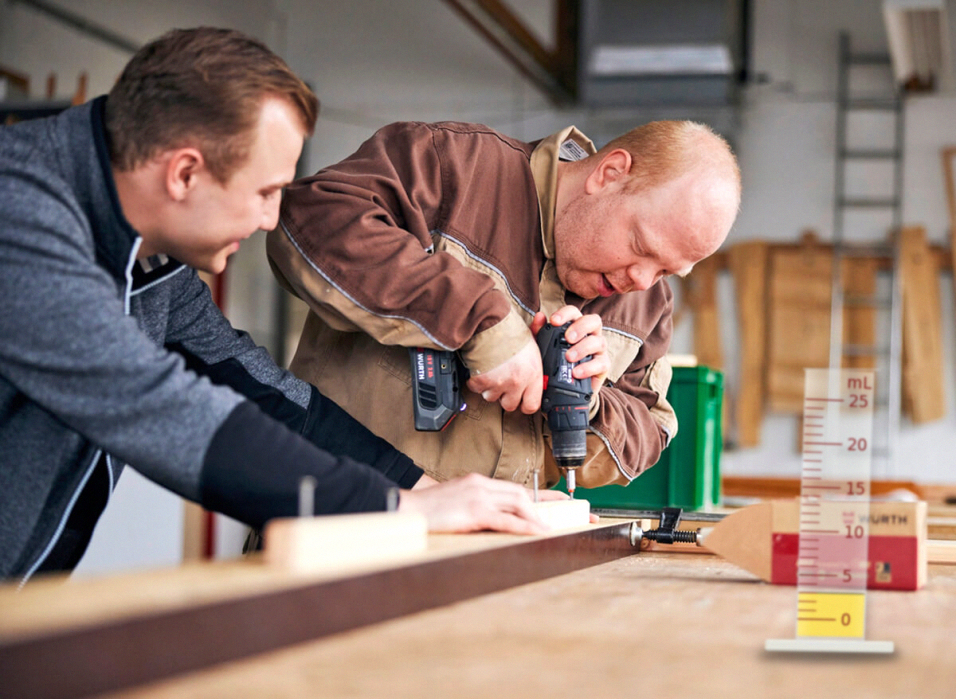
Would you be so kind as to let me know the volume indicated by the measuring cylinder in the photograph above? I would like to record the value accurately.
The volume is 3 mL
